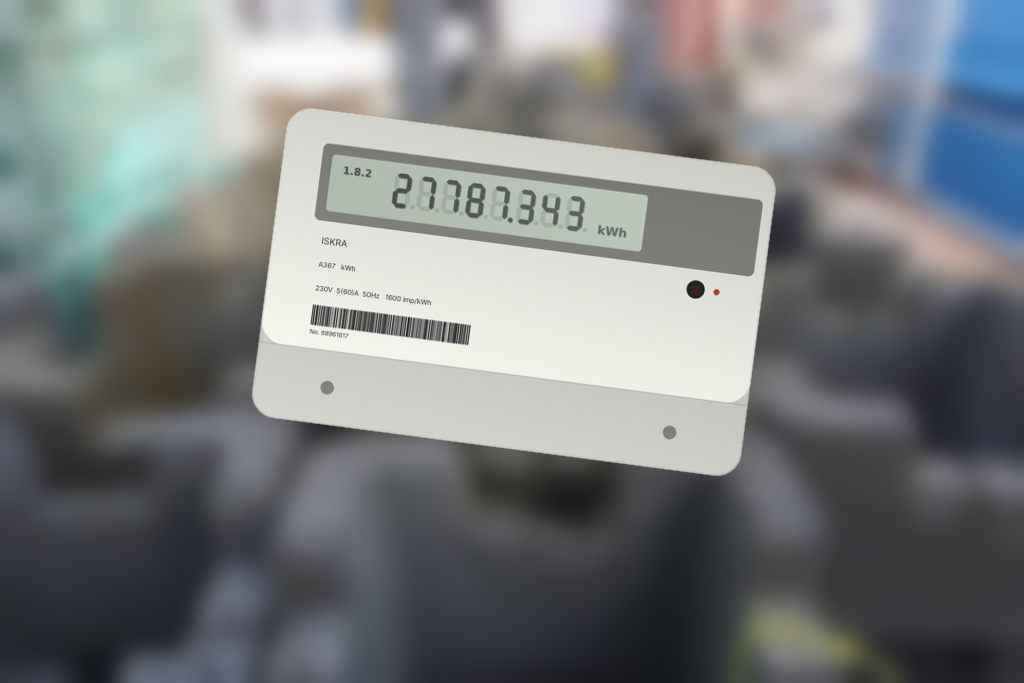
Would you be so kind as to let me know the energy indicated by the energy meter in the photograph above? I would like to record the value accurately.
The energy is 27787.343 kWh
